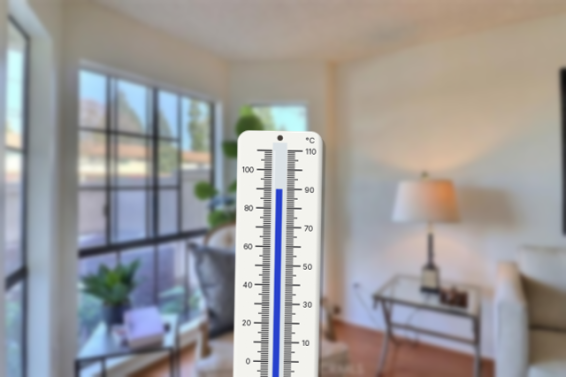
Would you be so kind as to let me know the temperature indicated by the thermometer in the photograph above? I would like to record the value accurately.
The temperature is 90 °C
